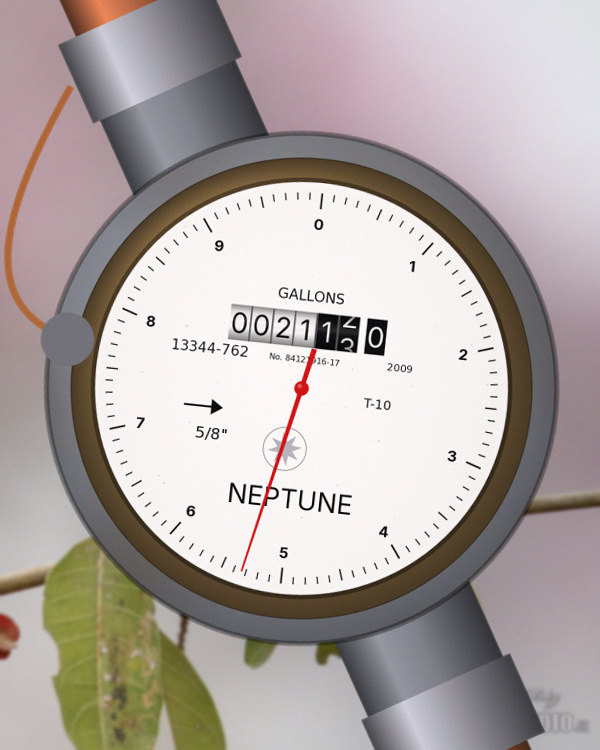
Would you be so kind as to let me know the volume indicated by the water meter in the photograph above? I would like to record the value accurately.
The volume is 21125.3 gal
